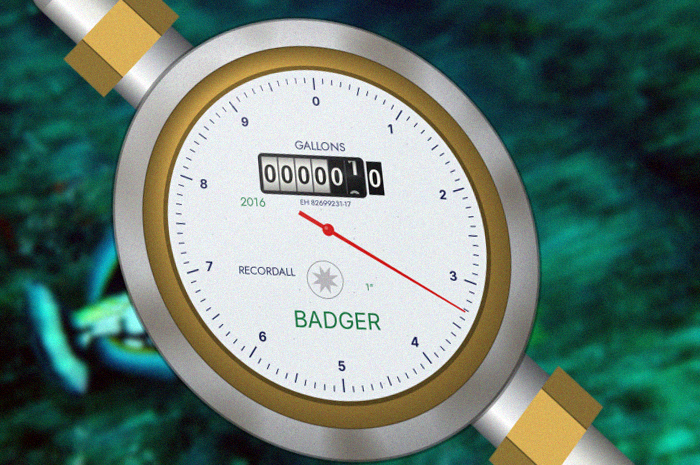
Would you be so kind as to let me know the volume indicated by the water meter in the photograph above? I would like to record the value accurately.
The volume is 13.3 gal
